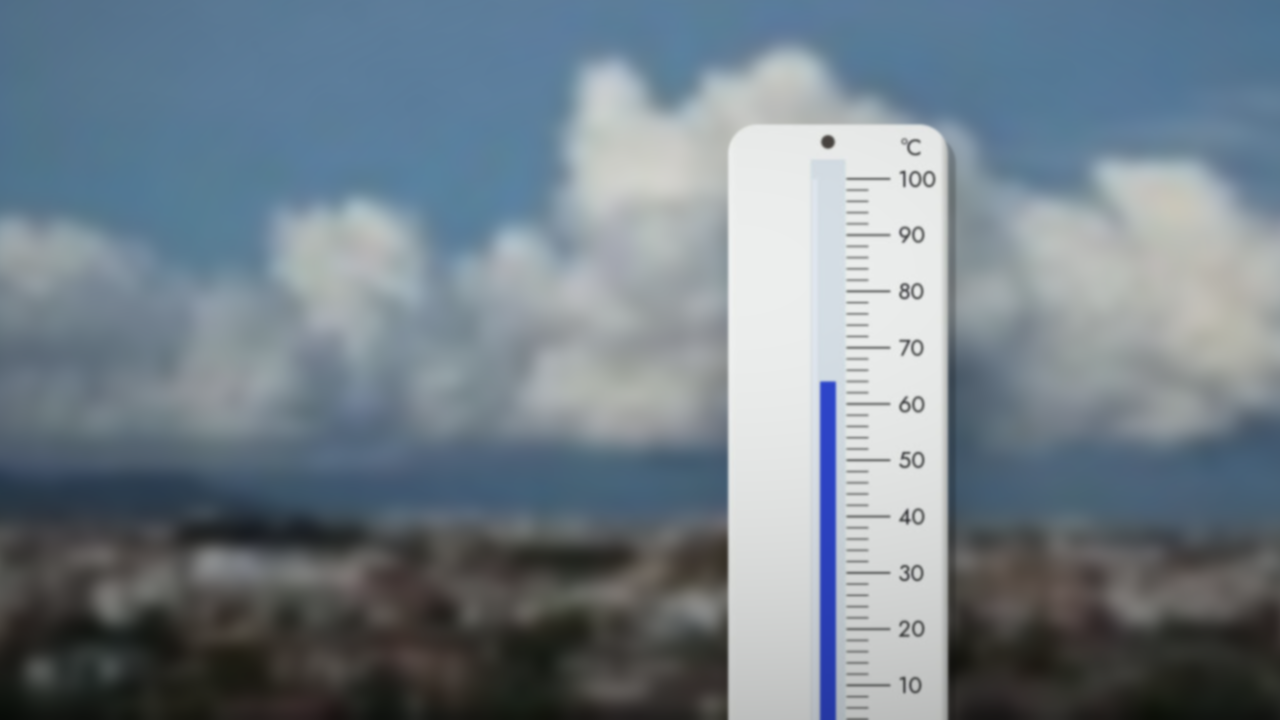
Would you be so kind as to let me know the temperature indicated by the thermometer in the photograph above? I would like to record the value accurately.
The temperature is 64 °C
